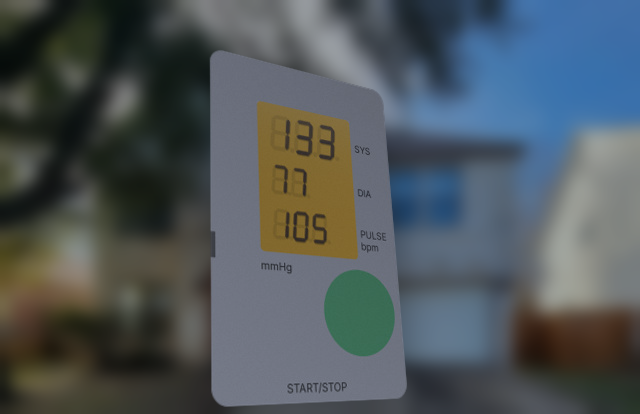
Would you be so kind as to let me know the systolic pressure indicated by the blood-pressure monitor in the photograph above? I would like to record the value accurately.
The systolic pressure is 133 mmHg
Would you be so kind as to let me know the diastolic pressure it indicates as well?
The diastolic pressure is 77 mmHg
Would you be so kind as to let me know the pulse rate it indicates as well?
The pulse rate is 105 bpm
